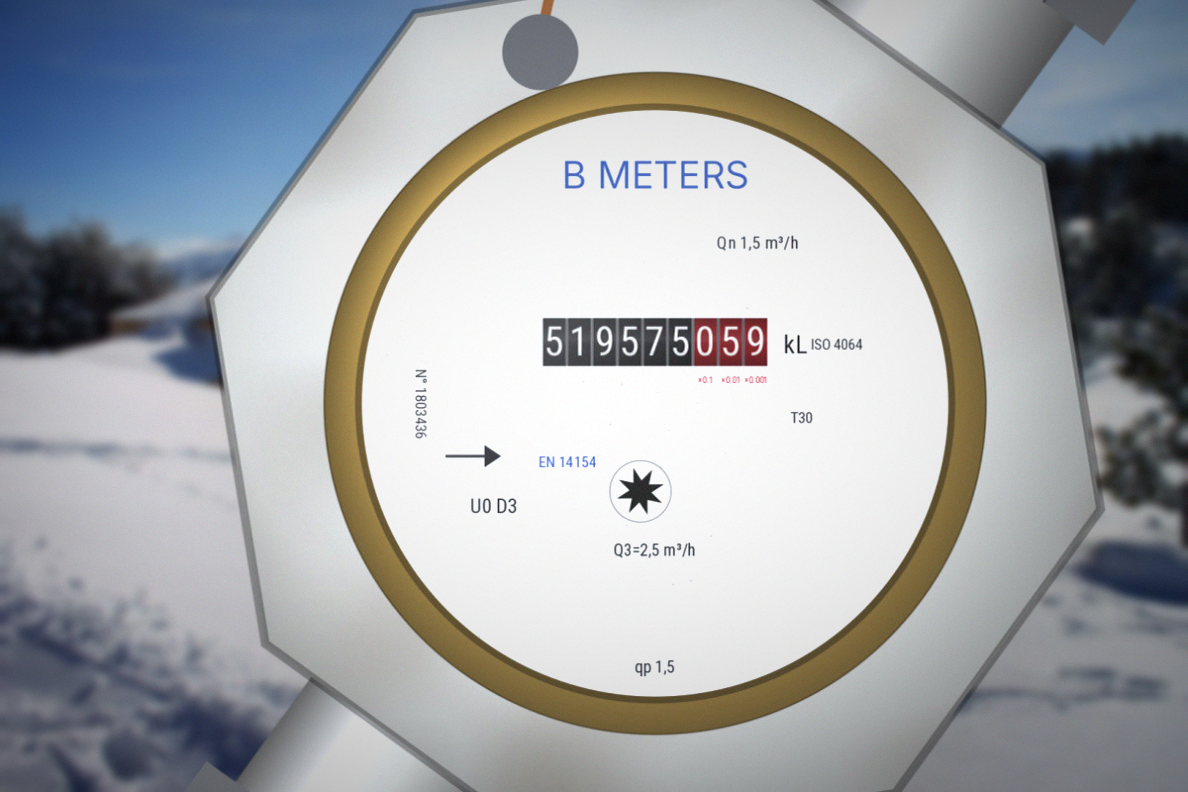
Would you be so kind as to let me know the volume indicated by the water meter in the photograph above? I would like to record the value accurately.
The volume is 519575.059 kL
